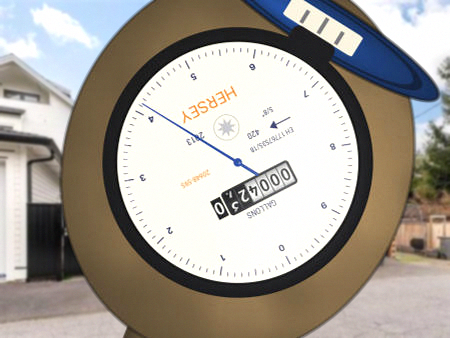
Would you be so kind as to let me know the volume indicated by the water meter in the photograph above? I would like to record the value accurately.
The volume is 4234.1 gal
